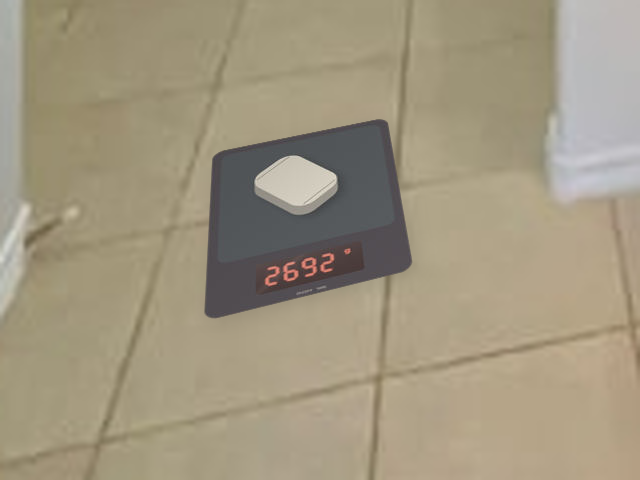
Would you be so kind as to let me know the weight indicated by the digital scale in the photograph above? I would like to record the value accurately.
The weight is 2692 g
